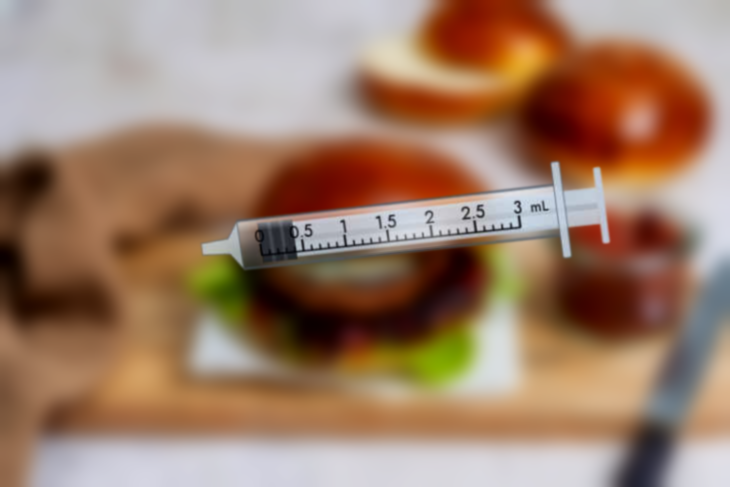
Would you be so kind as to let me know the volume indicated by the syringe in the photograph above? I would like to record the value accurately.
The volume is 0 mL
